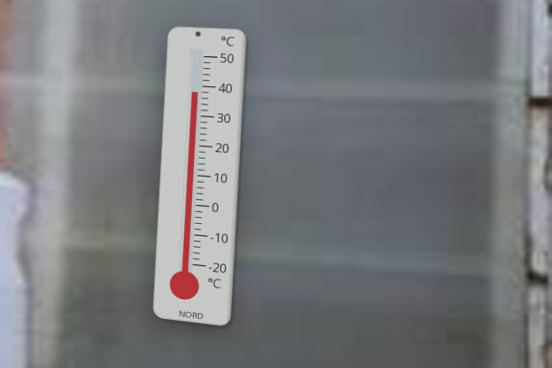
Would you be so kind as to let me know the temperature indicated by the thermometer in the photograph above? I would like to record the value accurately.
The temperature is 38 °C
